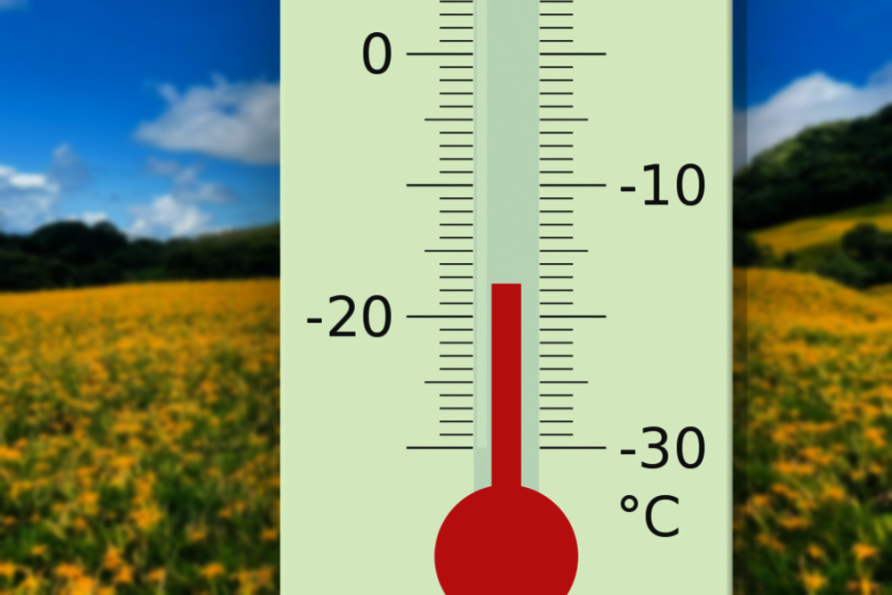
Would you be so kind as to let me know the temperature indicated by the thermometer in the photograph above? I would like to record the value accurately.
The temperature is -17.5 °C
